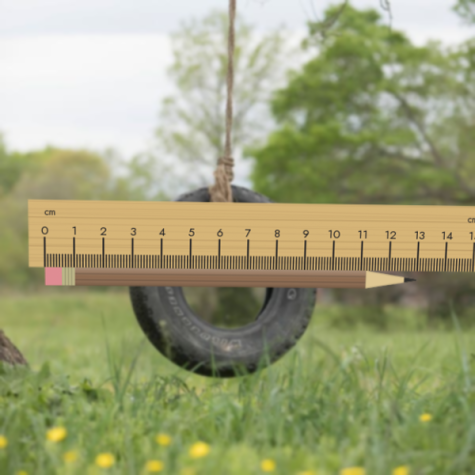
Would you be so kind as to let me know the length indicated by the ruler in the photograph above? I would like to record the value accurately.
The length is 13 cm
